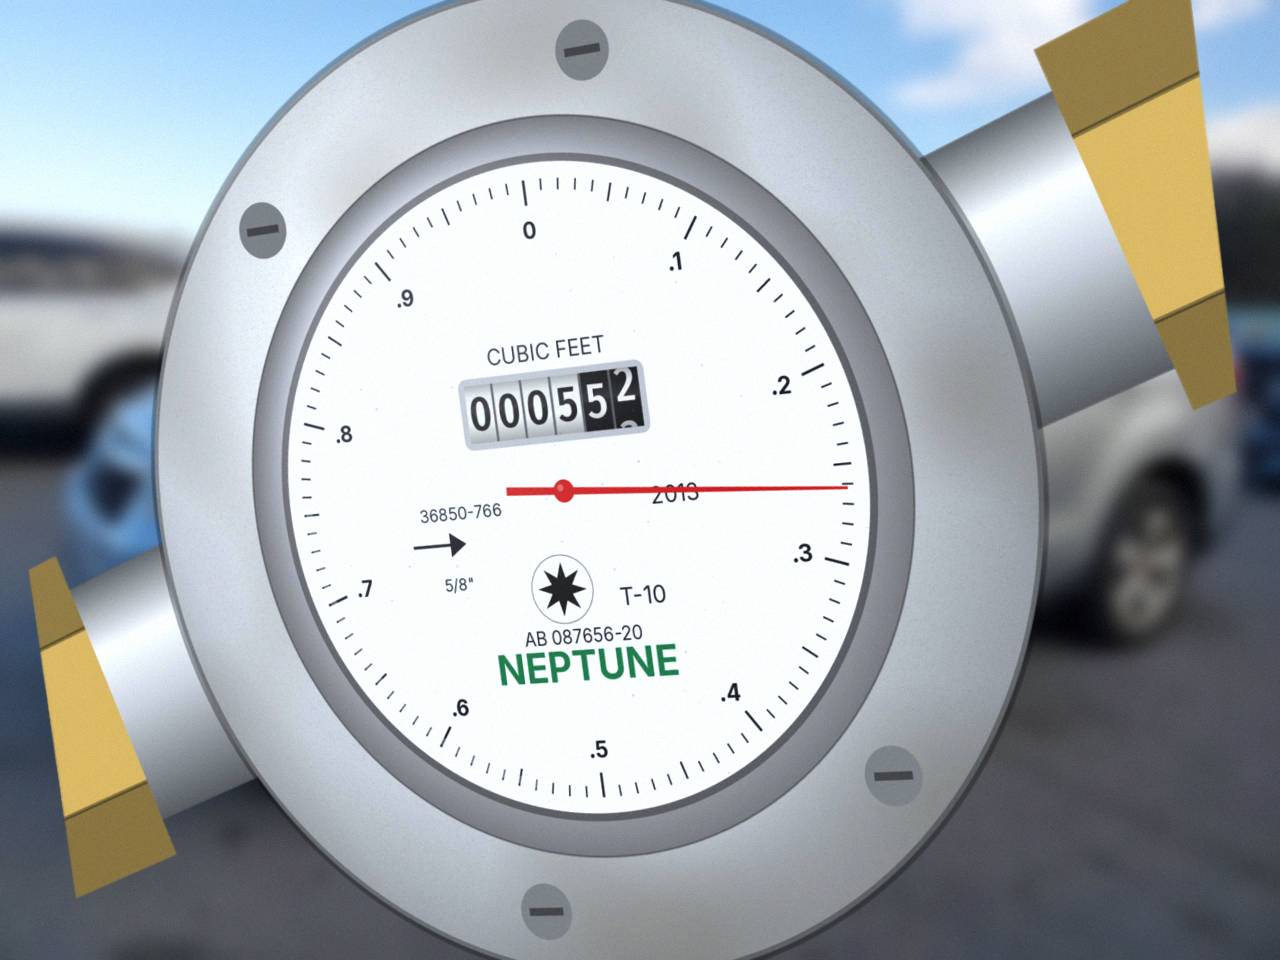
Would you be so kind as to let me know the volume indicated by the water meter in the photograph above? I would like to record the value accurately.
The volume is 552.26 ft³
